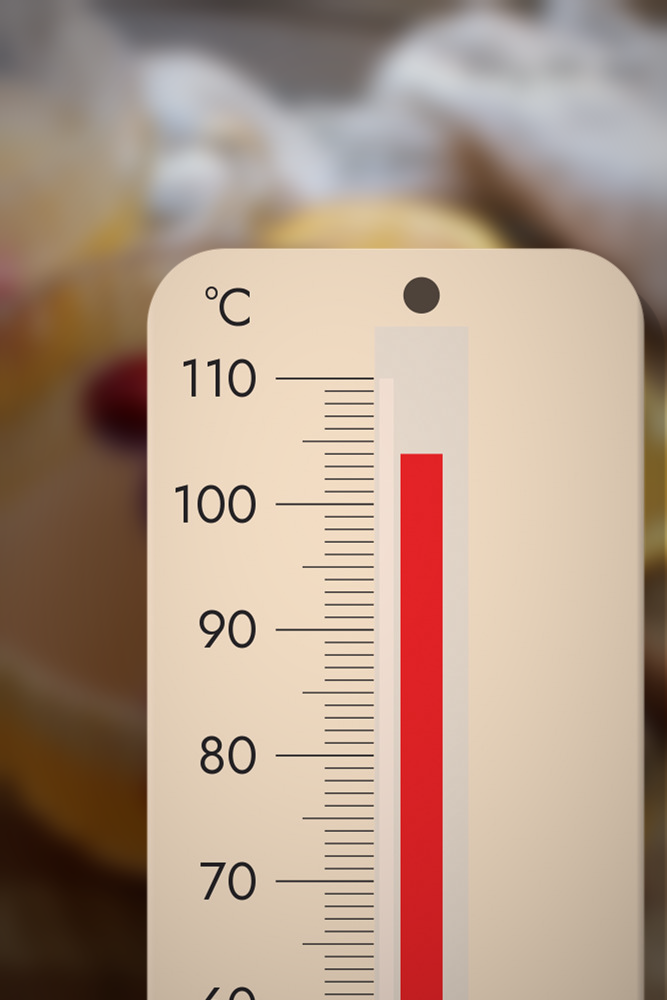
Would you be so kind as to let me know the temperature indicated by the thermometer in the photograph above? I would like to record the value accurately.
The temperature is 104 °C
